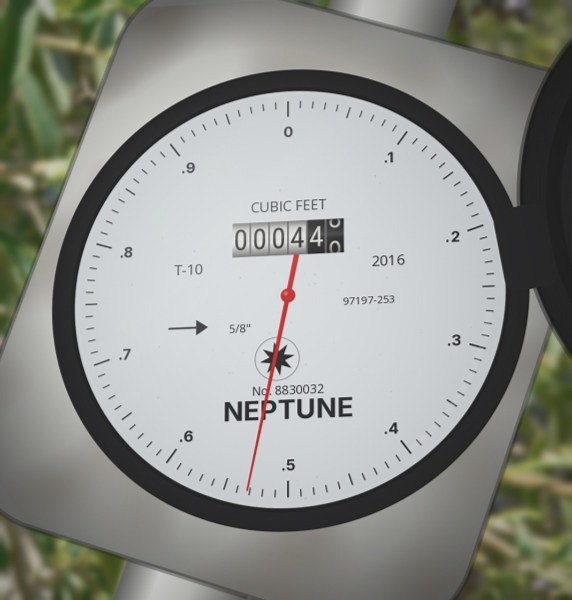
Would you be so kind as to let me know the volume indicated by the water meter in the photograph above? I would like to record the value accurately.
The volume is 448.53 ft³
